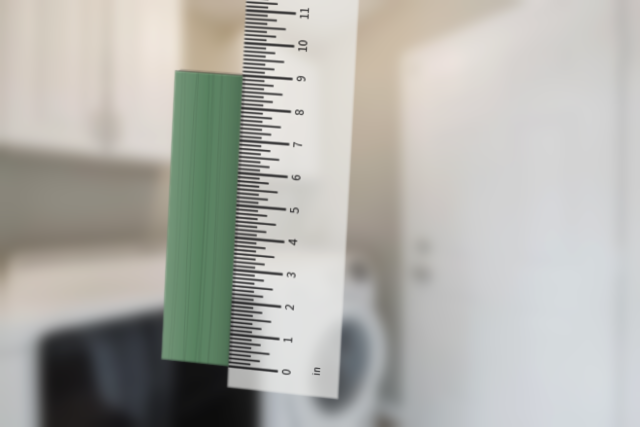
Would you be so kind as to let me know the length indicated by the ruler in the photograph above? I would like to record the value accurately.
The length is 9 in
